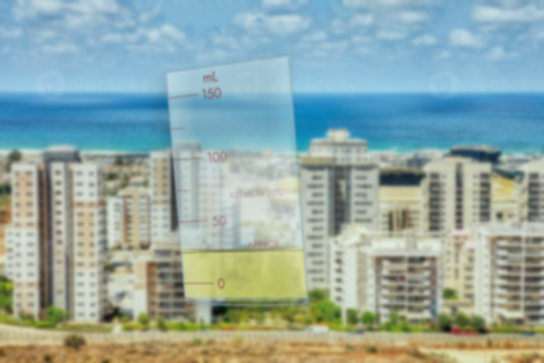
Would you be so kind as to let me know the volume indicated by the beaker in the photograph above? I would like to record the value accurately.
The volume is 25 mL
